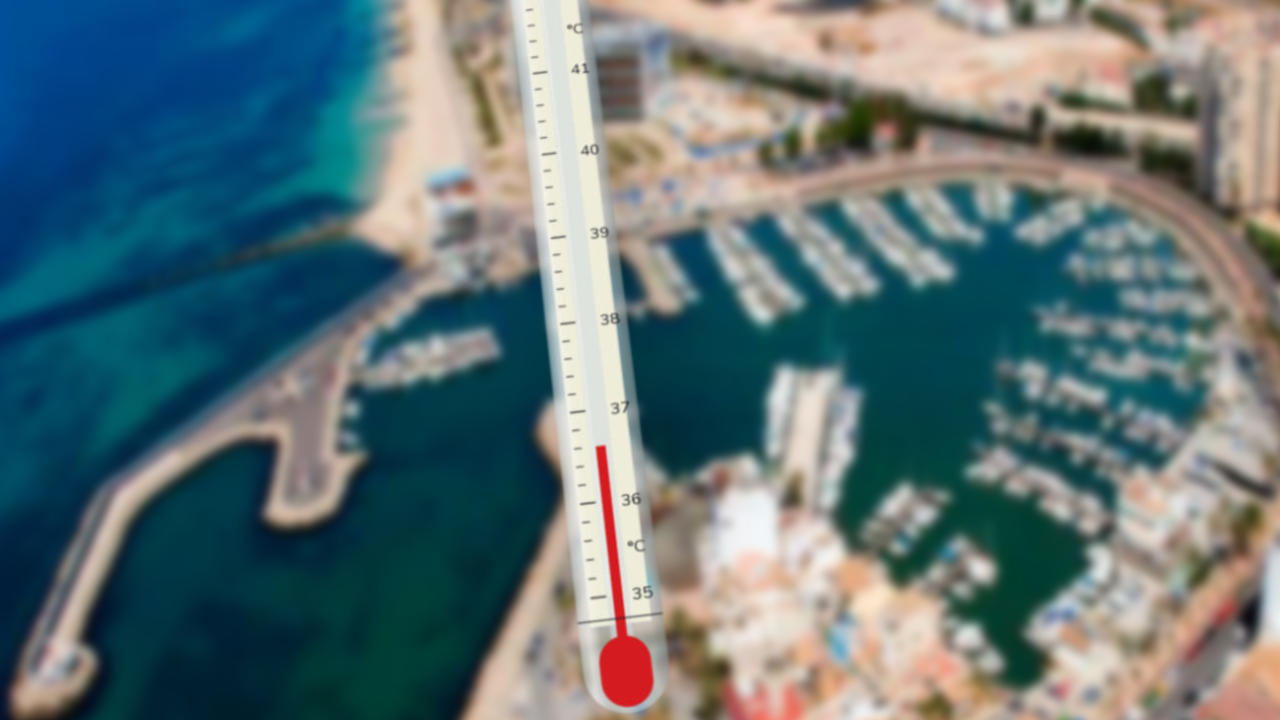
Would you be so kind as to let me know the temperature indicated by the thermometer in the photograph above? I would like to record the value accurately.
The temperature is 36.6 °C
